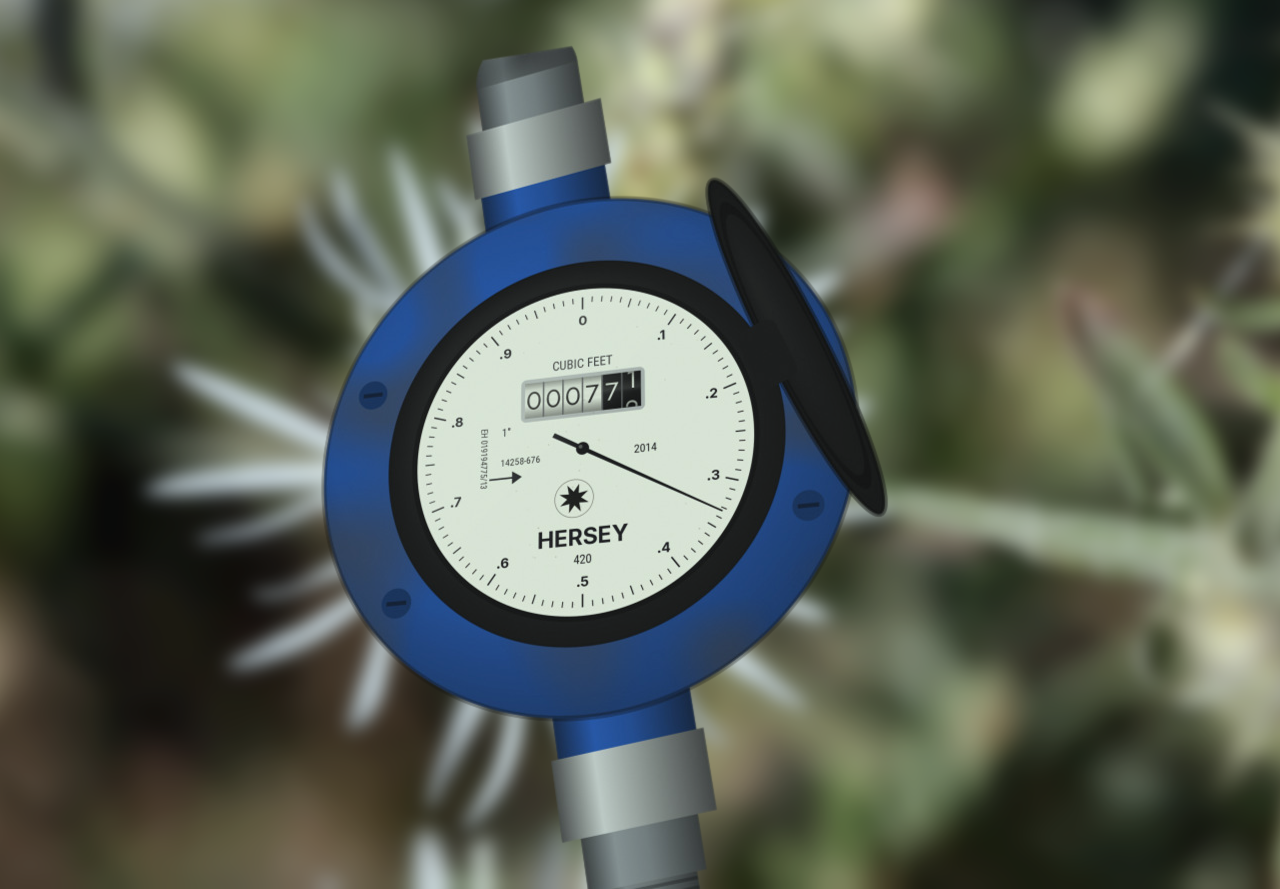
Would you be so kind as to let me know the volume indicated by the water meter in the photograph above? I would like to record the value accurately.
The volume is 771.33 ft³
